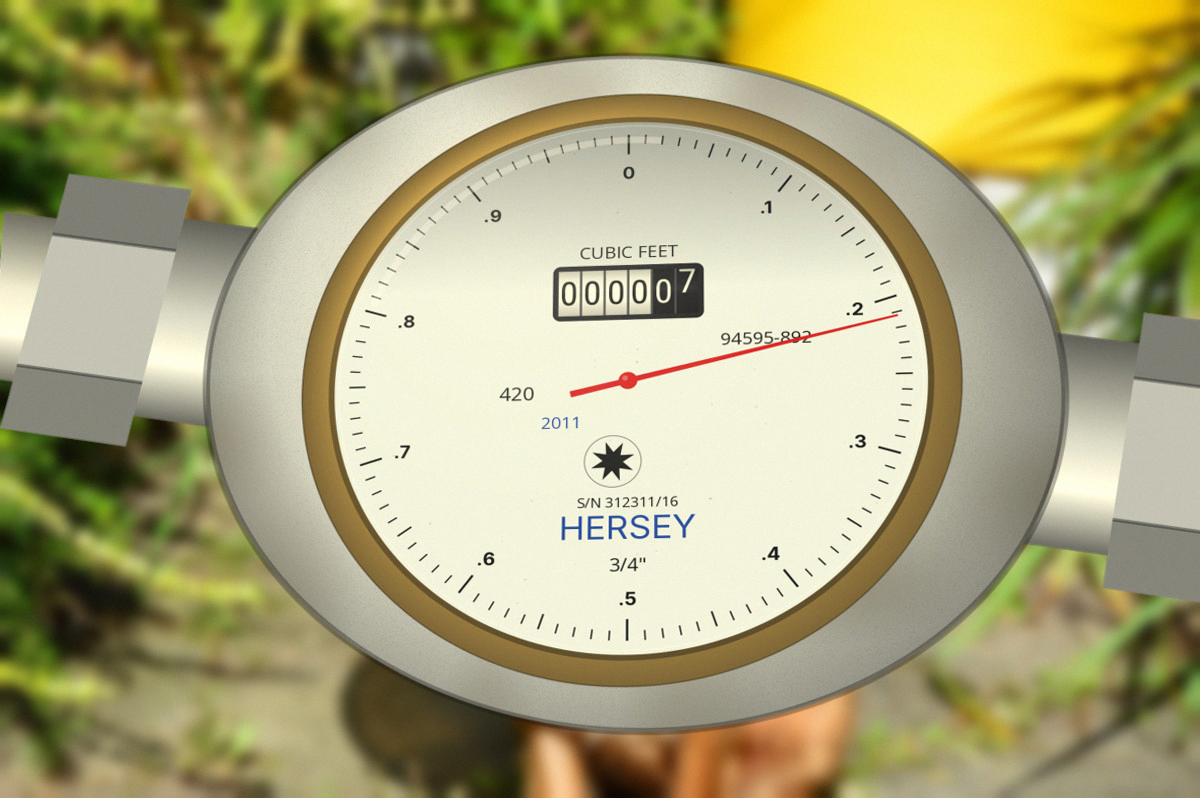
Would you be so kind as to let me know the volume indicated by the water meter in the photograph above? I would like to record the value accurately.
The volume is 7.21 ft³
